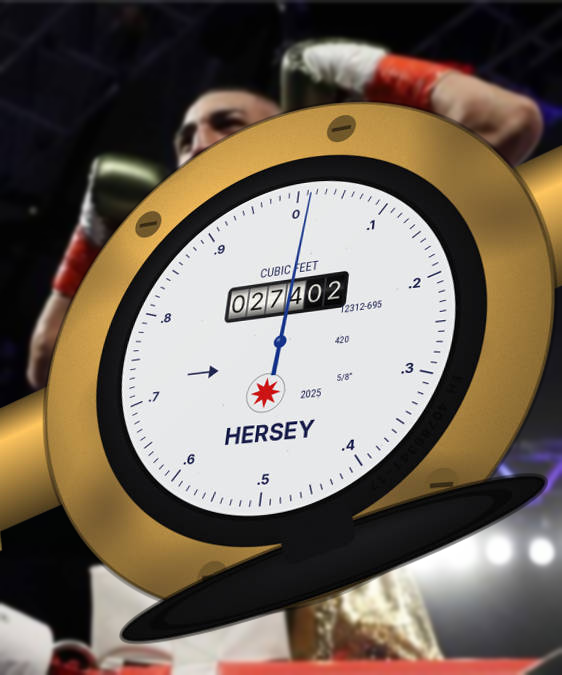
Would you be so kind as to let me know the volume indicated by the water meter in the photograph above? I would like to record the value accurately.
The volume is 27402.01 ft³
